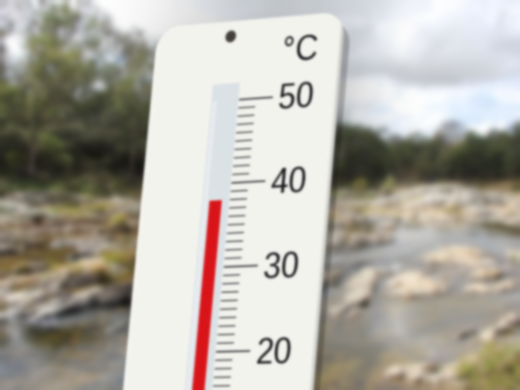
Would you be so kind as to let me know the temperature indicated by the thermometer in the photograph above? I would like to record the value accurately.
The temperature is 38 °C
